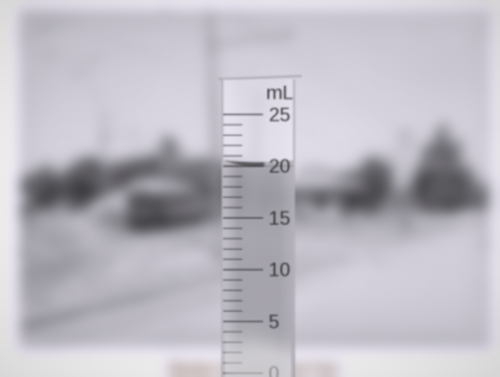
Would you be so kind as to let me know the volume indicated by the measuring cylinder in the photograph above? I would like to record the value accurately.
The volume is 20 mL
